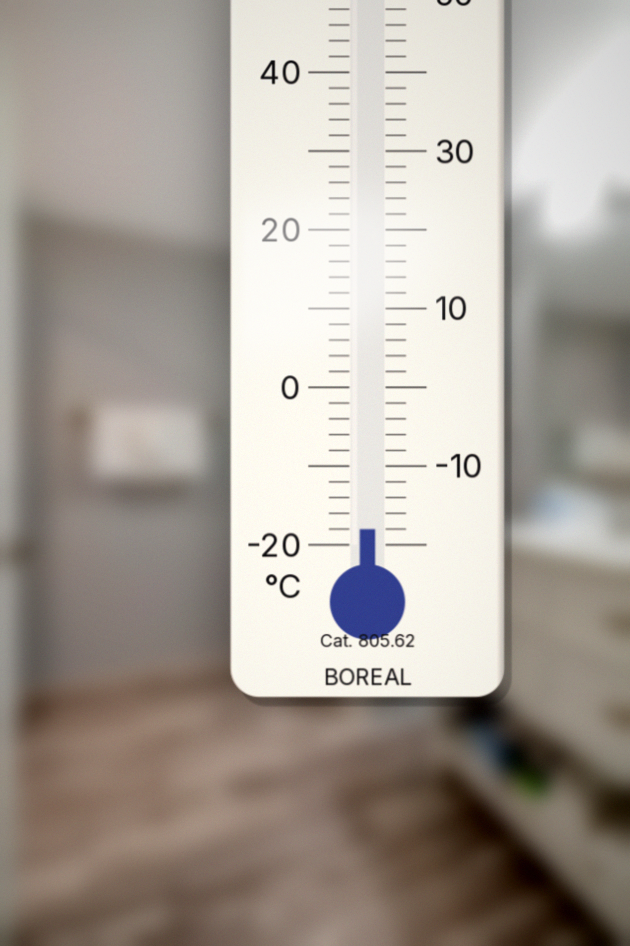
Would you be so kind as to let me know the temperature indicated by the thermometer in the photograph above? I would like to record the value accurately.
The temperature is -18 °C
